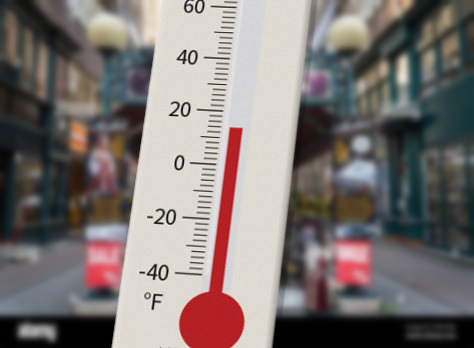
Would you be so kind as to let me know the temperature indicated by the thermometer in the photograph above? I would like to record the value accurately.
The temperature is 14 °F
